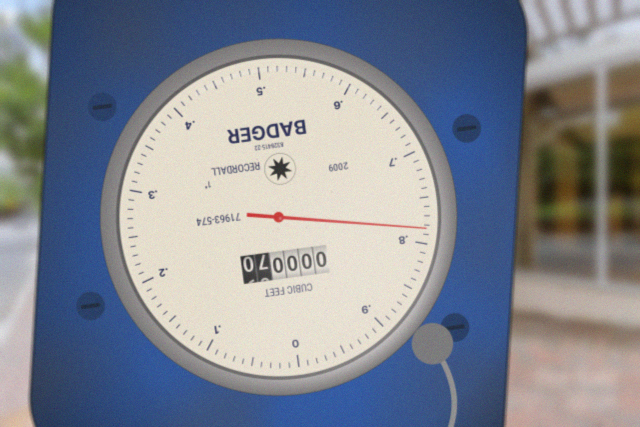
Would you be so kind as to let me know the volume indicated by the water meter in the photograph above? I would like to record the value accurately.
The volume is 69.78 ft³
